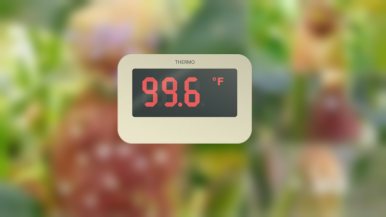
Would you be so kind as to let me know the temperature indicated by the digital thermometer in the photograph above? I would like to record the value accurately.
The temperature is 99.6 °F
